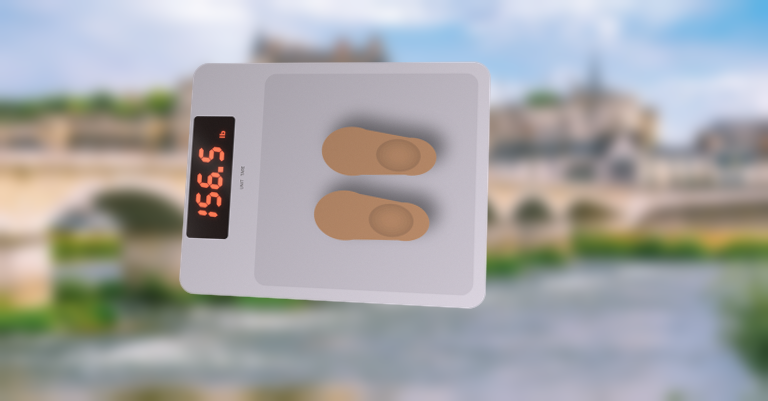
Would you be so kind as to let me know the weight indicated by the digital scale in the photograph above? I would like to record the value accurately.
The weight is 156.5 lb
